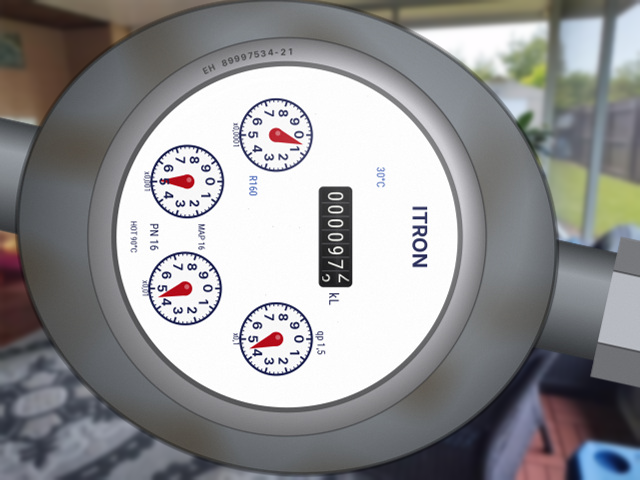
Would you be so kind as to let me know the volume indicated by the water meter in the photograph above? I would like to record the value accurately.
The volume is 972.4450 kL
